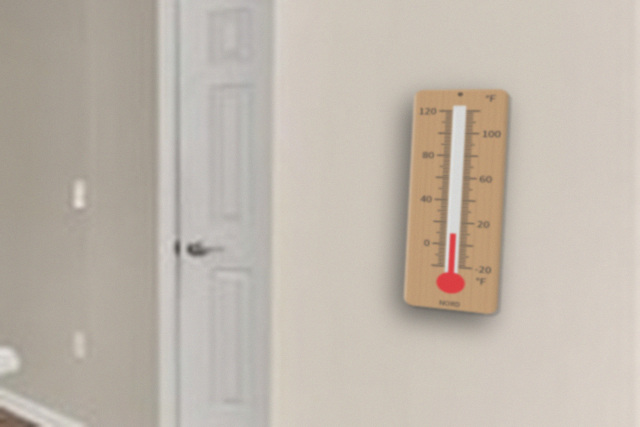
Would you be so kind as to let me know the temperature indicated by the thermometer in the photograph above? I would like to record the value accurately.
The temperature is 10 °F
